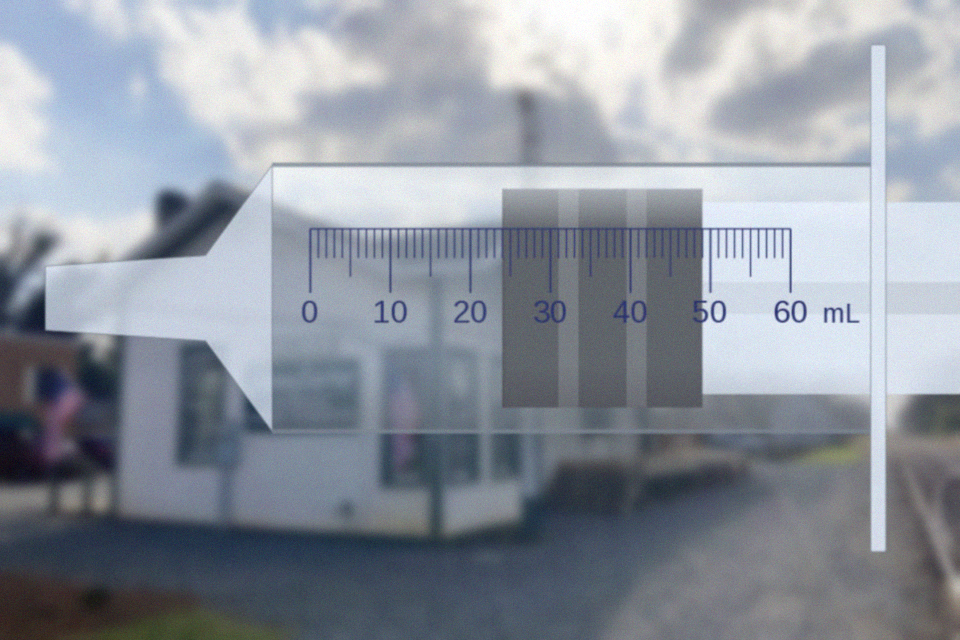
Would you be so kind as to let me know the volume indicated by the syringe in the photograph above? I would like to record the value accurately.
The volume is 24 mL
